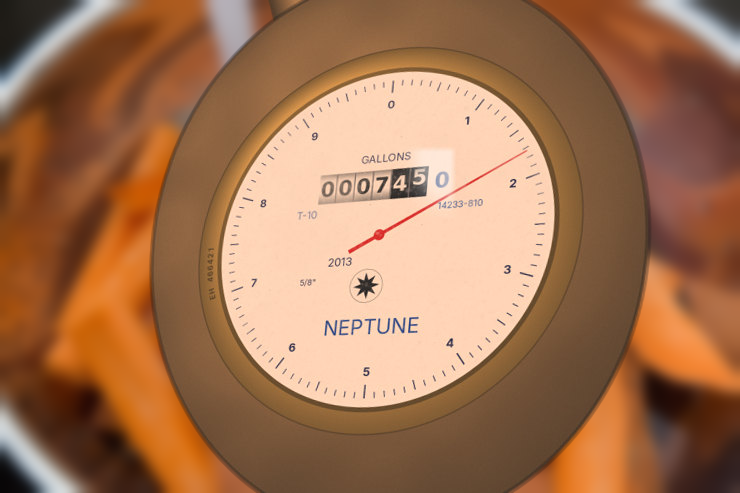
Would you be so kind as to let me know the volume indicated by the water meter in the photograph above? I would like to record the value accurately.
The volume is 7451.7 gal
